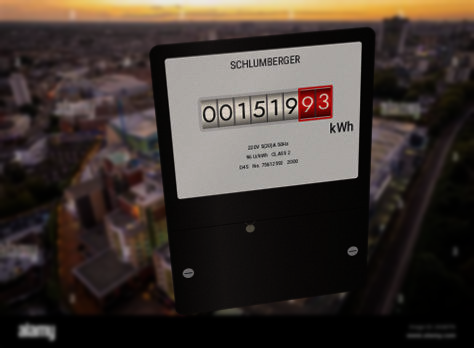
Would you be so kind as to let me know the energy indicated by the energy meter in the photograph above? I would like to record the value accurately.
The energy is 1519.93 kWh
